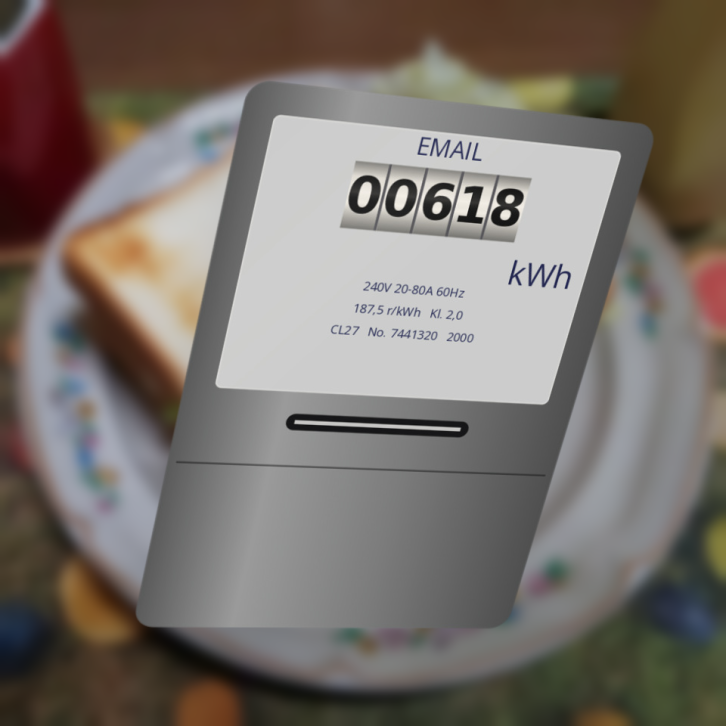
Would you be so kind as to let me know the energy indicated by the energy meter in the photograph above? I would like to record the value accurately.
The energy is 618 kWh
